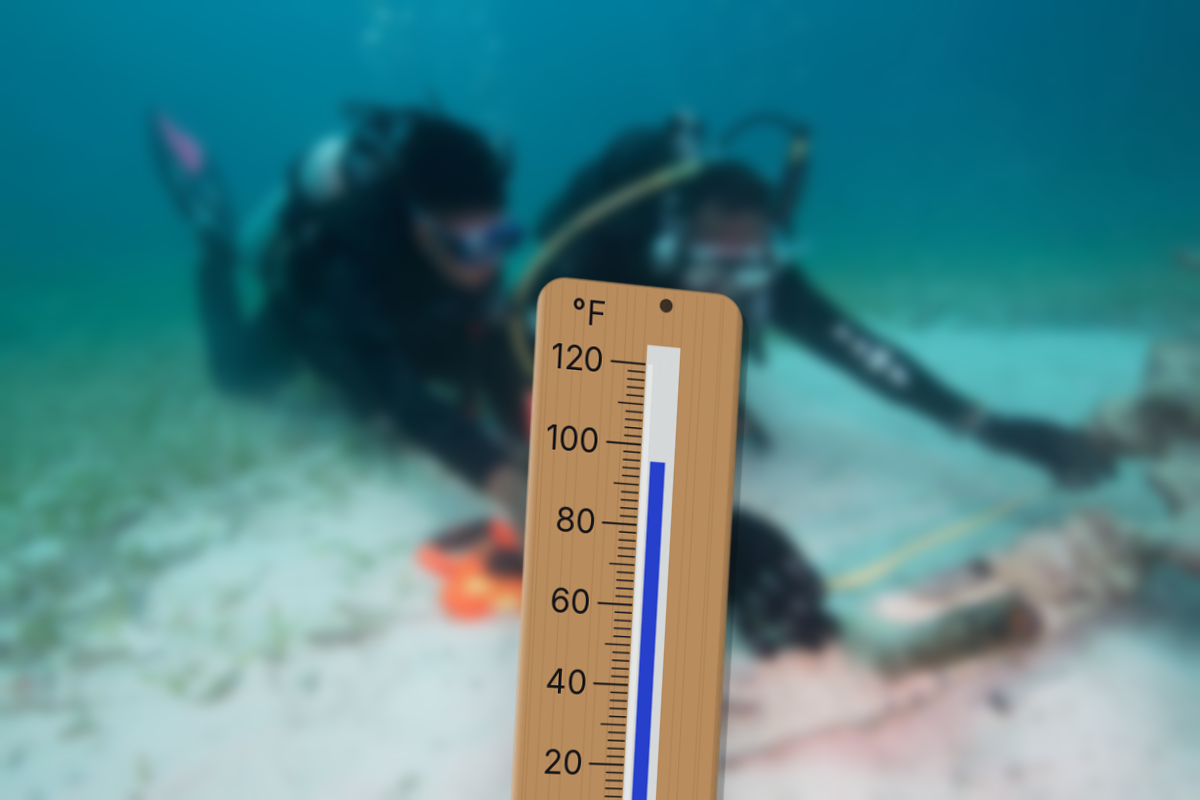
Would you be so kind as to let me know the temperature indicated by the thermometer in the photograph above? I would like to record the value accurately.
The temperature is 96 °F
